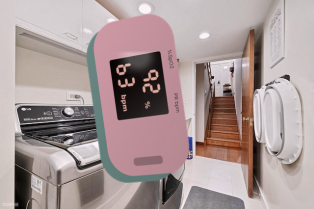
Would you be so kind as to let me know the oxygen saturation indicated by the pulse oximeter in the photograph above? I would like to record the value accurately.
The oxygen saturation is 92 %
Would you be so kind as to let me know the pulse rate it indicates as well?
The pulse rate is 63 bpm
